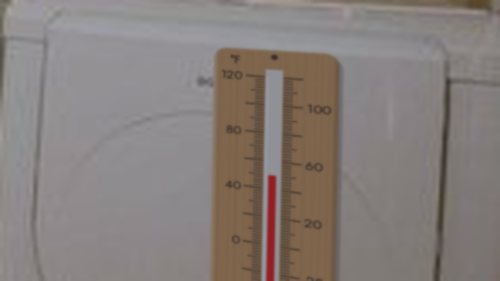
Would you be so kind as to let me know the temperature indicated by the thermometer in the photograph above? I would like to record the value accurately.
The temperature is 50 °F
